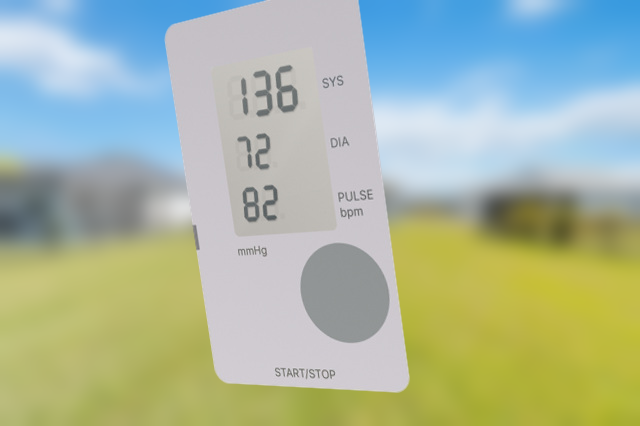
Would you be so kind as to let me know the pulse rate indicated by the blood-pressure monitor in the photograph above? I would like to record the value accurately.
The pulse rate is 82 bpm
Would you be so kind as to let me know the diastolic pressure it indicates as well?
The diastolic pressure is 72 mmHg
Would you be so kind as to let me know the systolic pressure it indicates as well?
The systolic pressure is 136 mmHg
